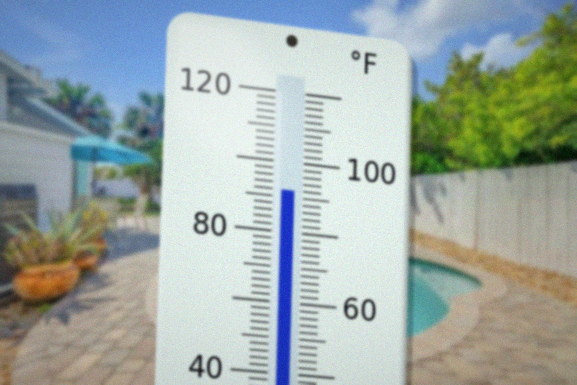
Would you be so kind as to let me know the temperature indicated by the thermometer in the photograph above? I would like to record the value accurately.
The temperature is 92 °F
